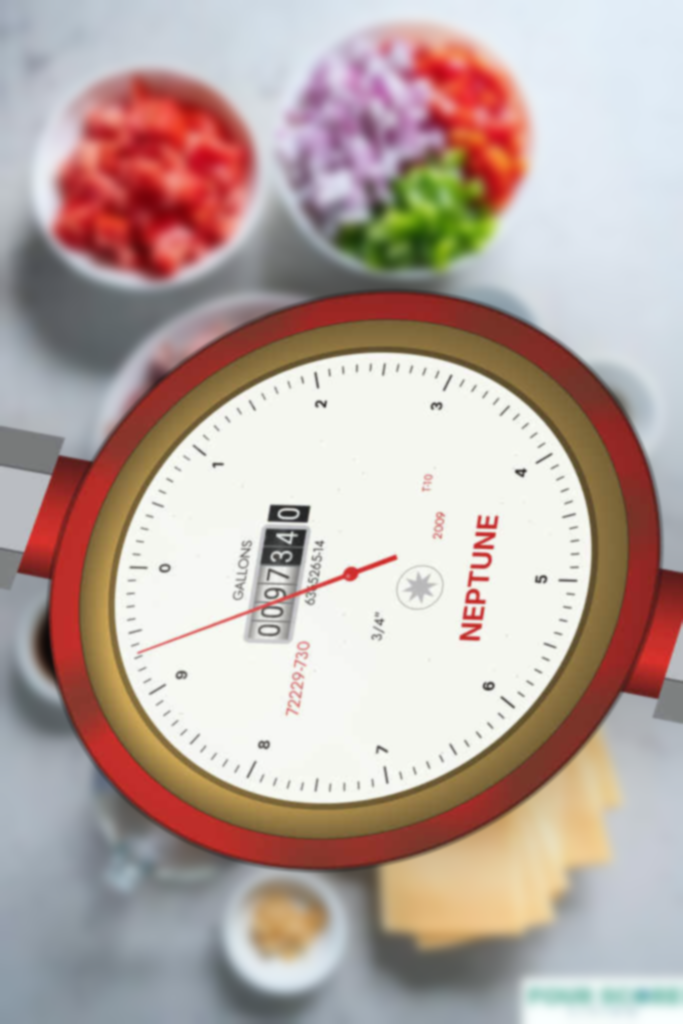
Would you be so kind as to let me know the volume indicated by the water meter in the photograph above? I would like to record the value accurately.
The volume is 97339.3 gal
